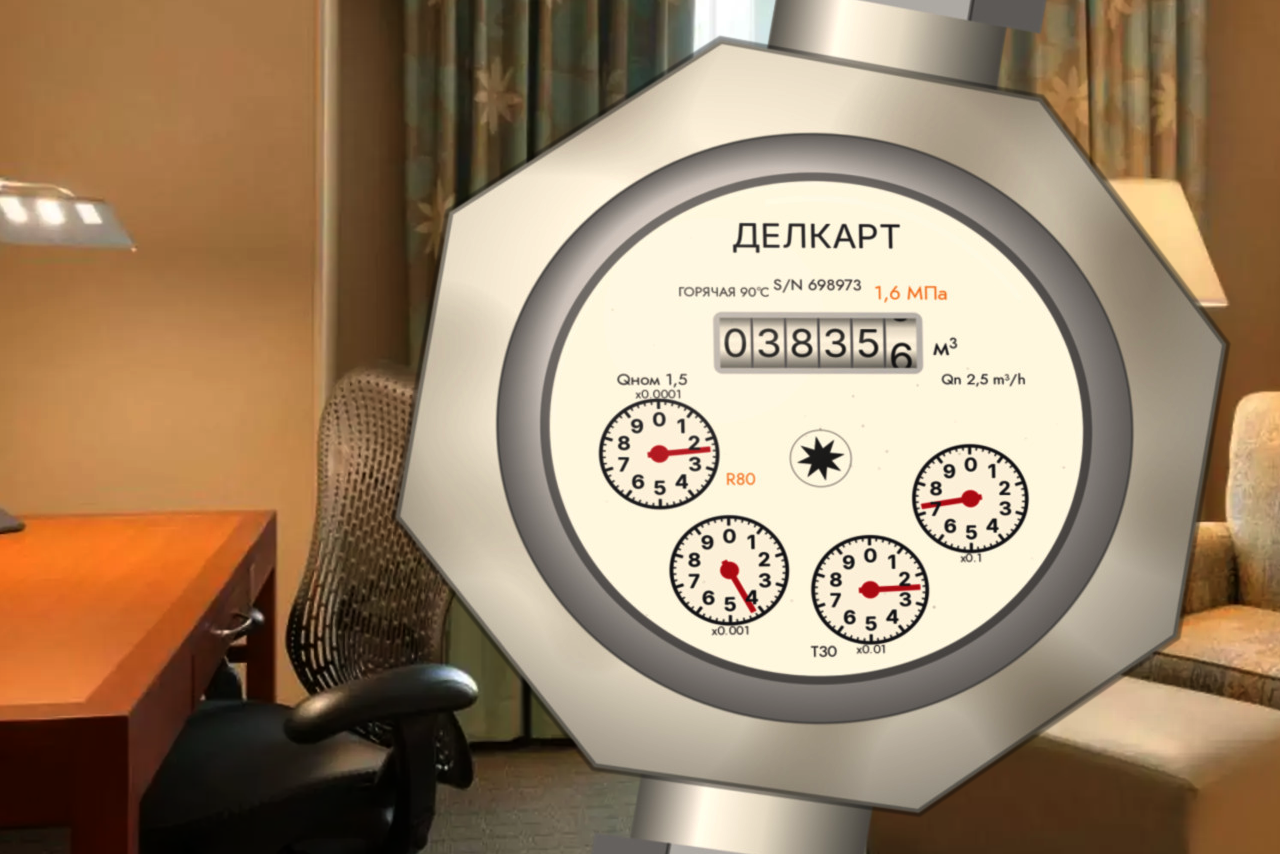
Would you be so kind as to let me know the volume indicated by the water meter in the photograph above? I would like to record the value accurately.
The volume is 38355.7242 m³
